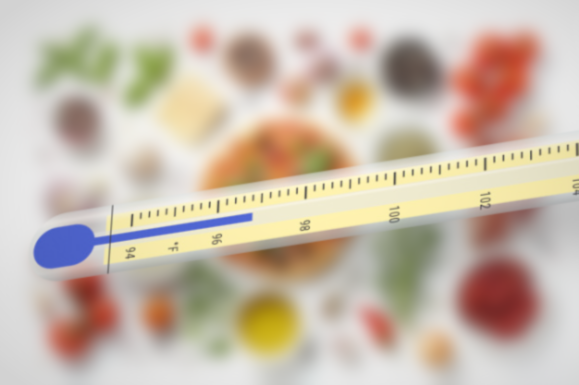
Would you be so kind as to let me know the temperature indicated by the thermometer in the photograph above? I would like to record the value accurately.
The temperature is 96.8 °F
